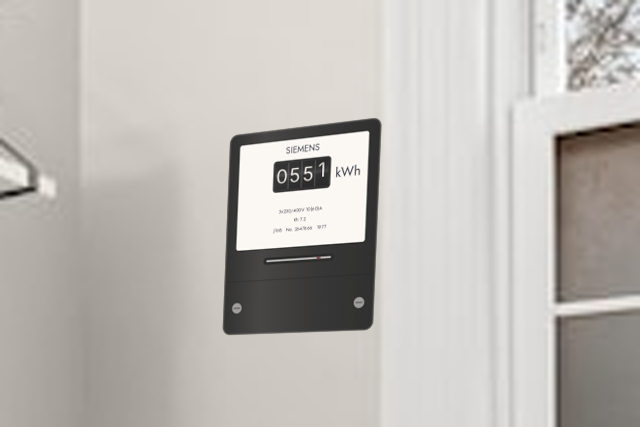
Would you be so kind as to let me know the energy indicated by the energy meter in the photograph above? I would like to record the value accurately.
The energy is 551 kWh
